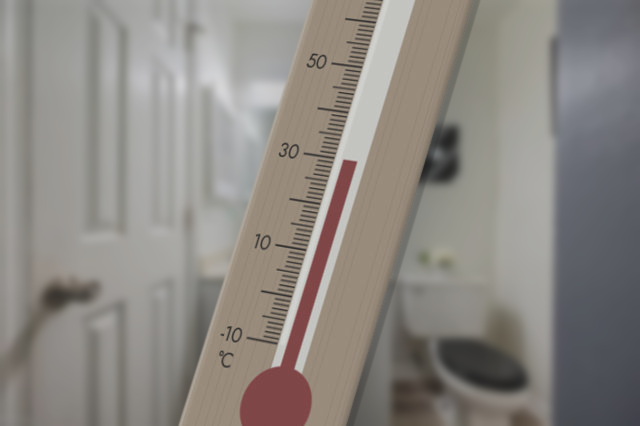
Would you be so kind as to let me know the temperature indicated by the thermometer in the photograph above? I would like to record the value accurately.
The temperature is 30 °C
